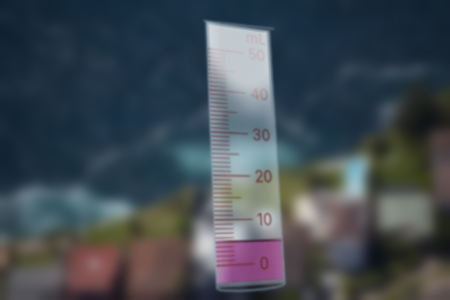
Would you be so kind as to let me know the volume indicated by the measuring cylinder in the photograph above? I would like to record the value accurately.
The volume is 5 mL
